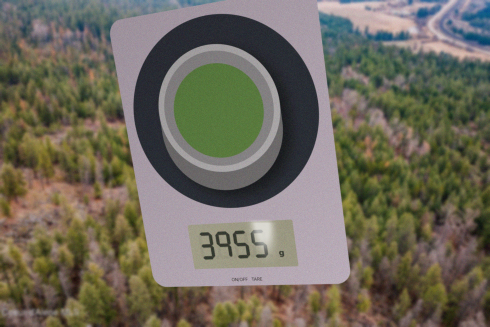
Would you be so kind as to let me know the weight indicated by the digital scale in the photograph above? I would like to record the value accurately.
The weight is 3955 g
